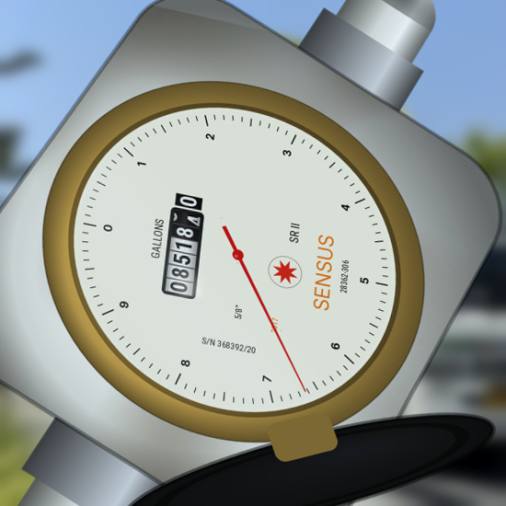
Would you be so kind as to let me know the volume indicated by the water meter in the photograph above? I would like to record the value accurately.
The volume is 851836.6 gal
